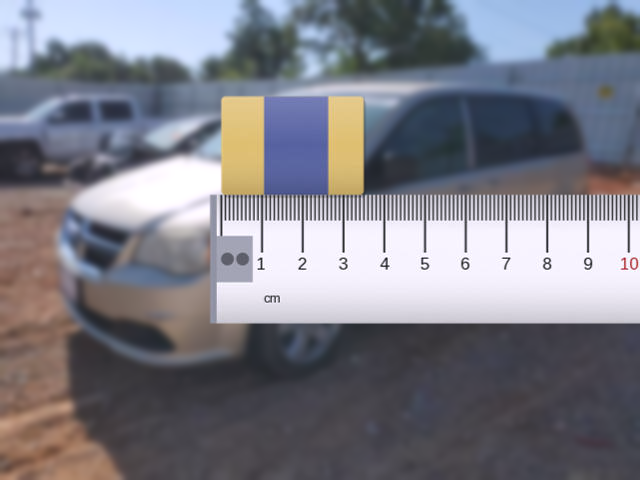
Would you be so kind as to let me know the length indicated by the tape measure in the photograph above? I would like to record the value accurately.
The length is 3.5 cm
